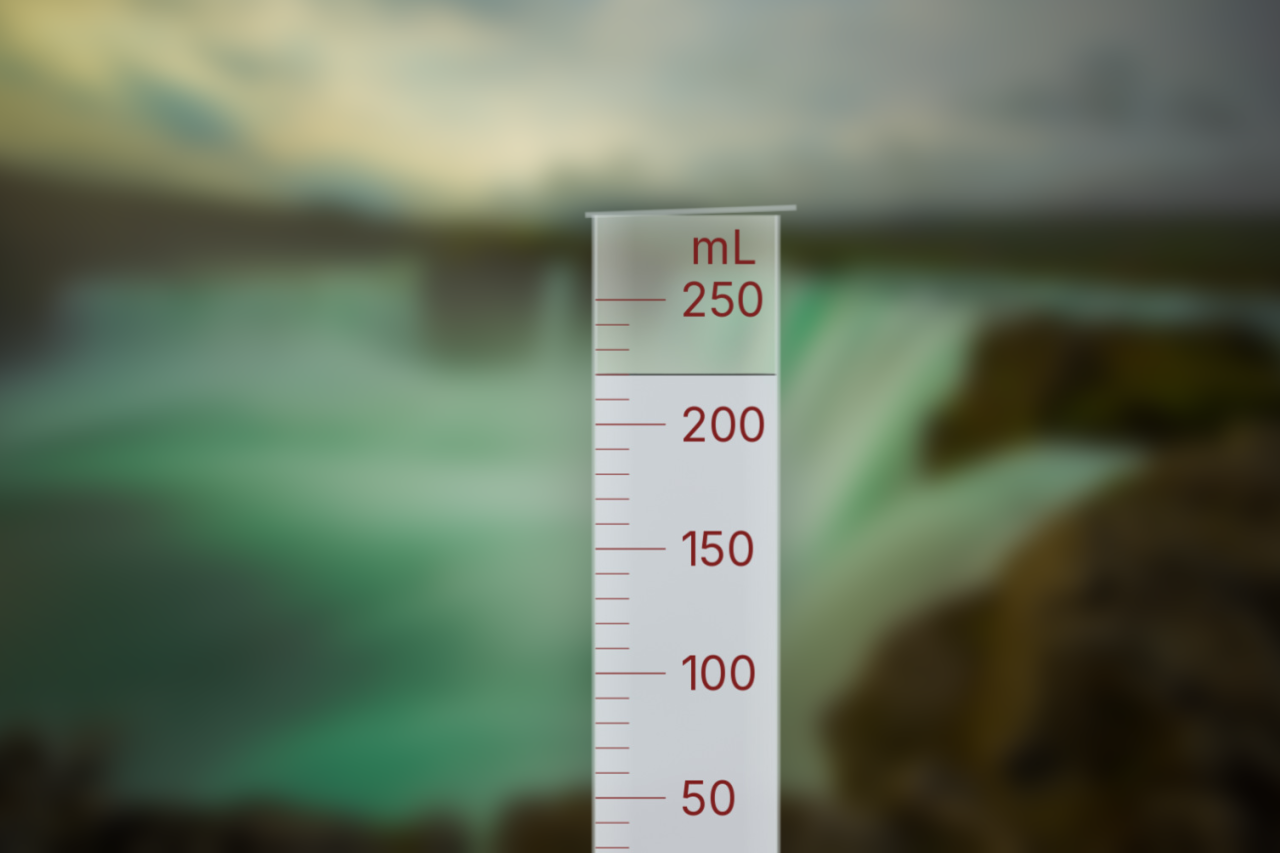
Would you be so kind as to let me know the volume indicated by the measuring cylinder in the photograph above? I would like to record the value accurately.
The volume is 220 mL
